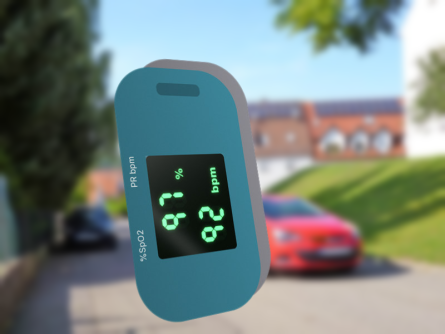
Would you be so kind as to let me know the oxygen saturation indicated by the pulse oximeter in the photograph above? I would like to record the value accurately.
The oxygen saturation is 97 %
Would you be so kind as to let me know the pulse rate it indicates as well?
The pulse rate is 92 bpm
